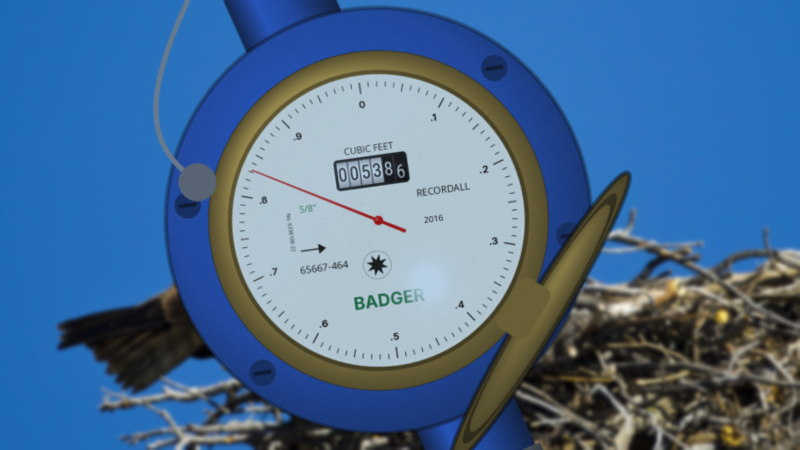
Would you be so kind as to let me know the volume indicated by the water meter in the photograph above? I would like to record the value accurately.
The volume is 5385.83 ft³
